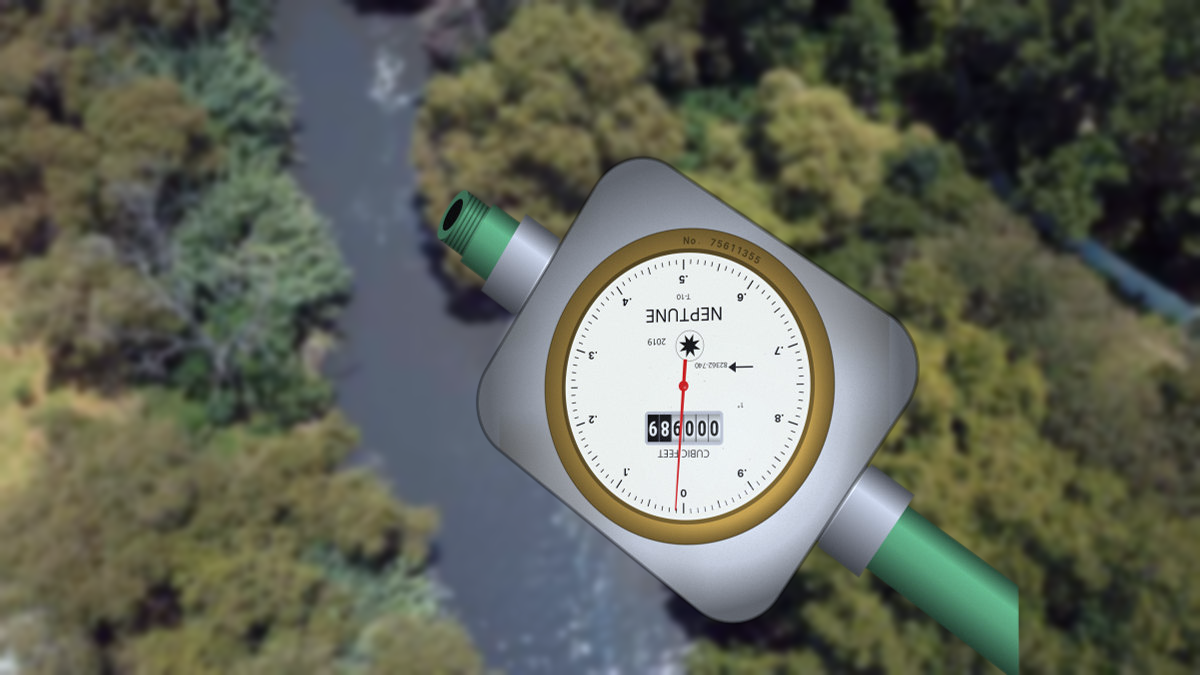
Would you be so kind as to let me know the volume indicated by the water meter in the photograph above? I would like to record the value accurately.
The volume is 989.01 ft³
